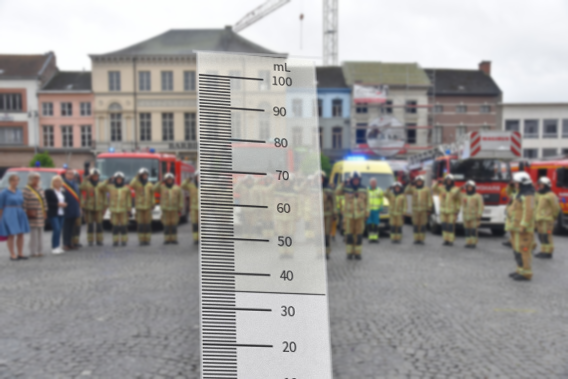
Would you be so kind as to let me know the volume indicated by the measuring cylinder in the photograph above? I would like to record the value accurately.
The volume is 35 mL
